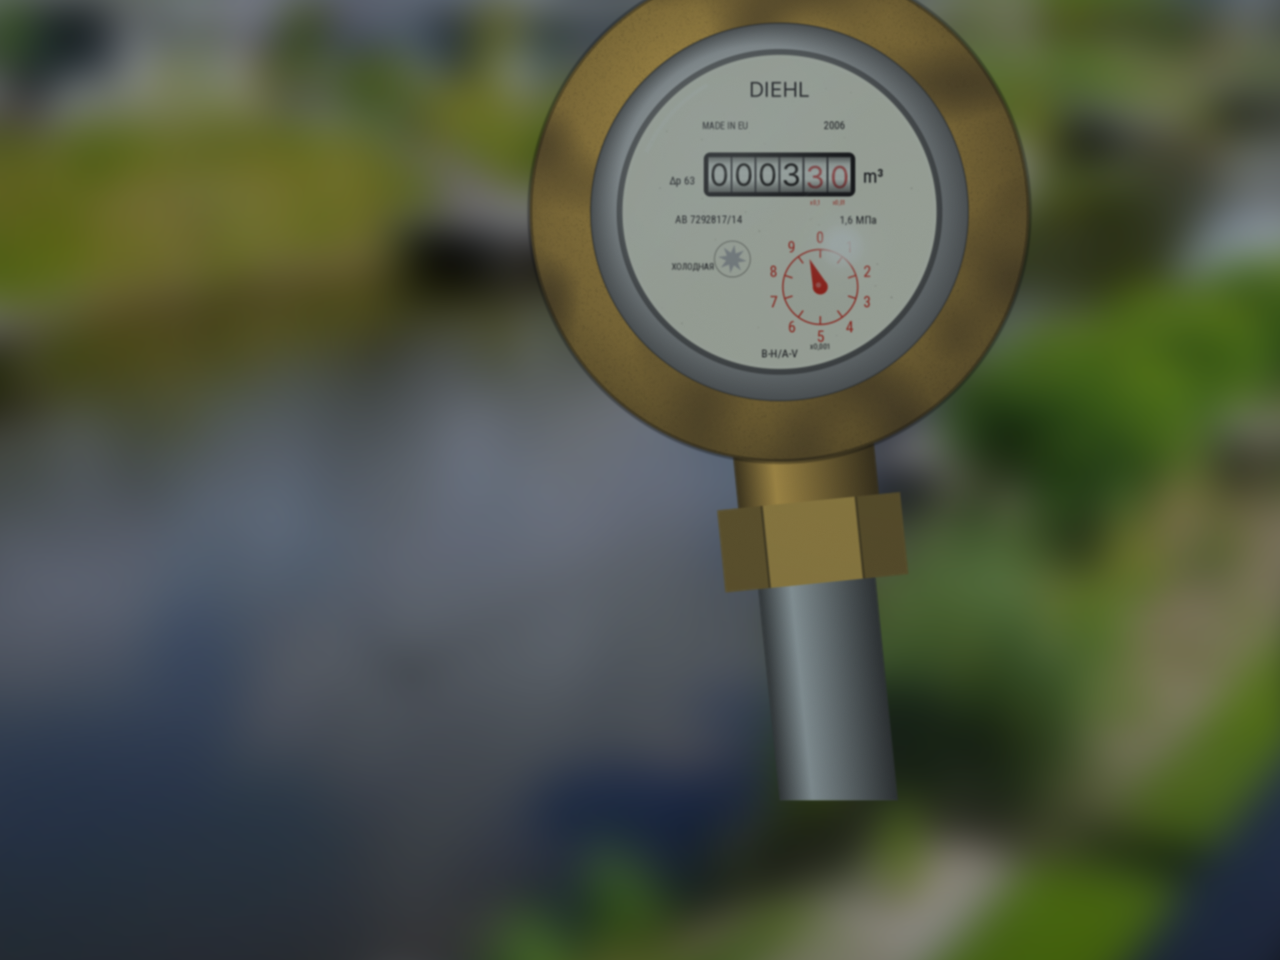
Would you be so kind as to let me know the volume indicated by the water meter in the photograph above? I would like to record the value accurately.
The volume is 3.299 m³
